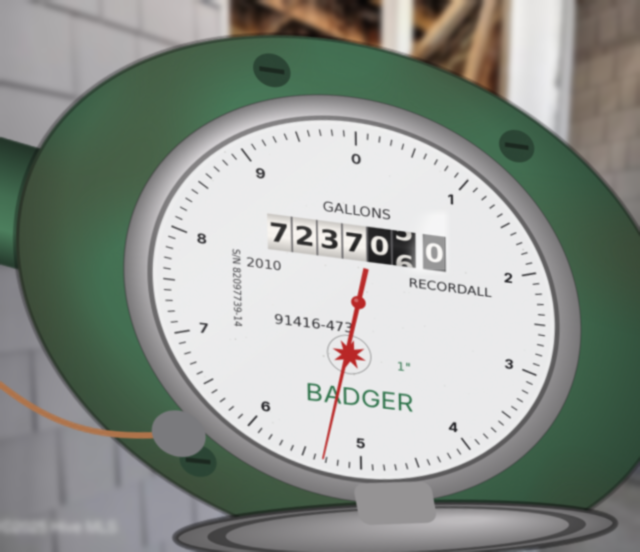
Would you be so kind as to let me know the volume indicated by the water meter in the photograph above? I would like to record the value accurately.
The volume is 7237055.3 gal
